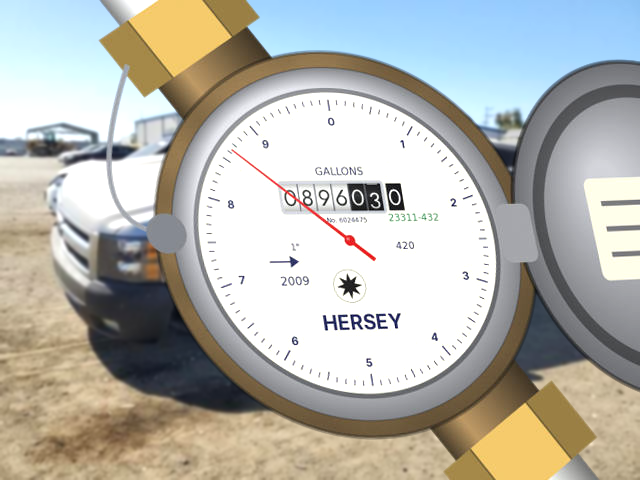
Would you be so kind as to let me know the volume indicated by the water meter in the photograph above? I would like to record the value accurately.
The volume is 896028.6 gal
